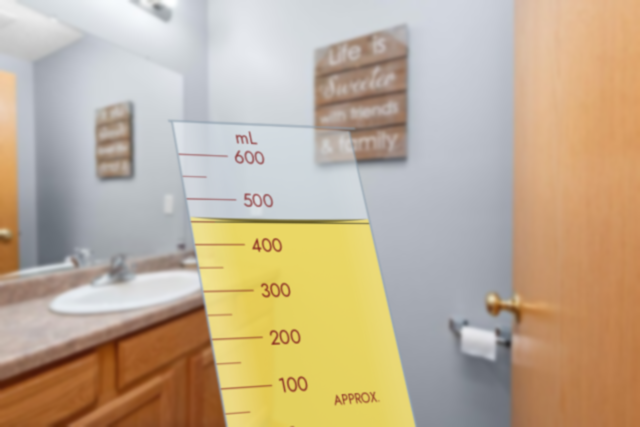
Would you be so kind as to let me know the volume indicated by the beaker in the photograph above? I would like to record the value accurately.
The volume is 450 mL
